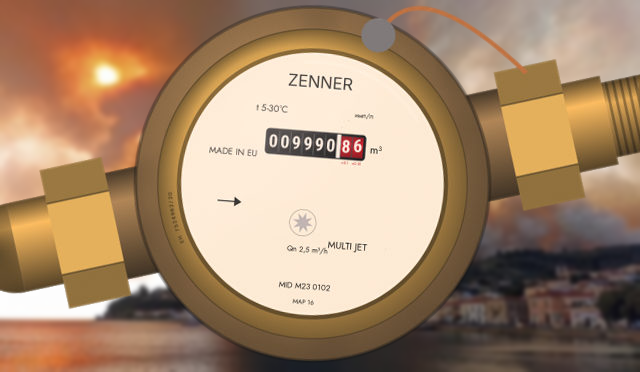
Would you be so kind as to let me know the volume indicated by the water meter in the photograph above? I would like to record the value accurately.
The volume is 9990.86 m³
